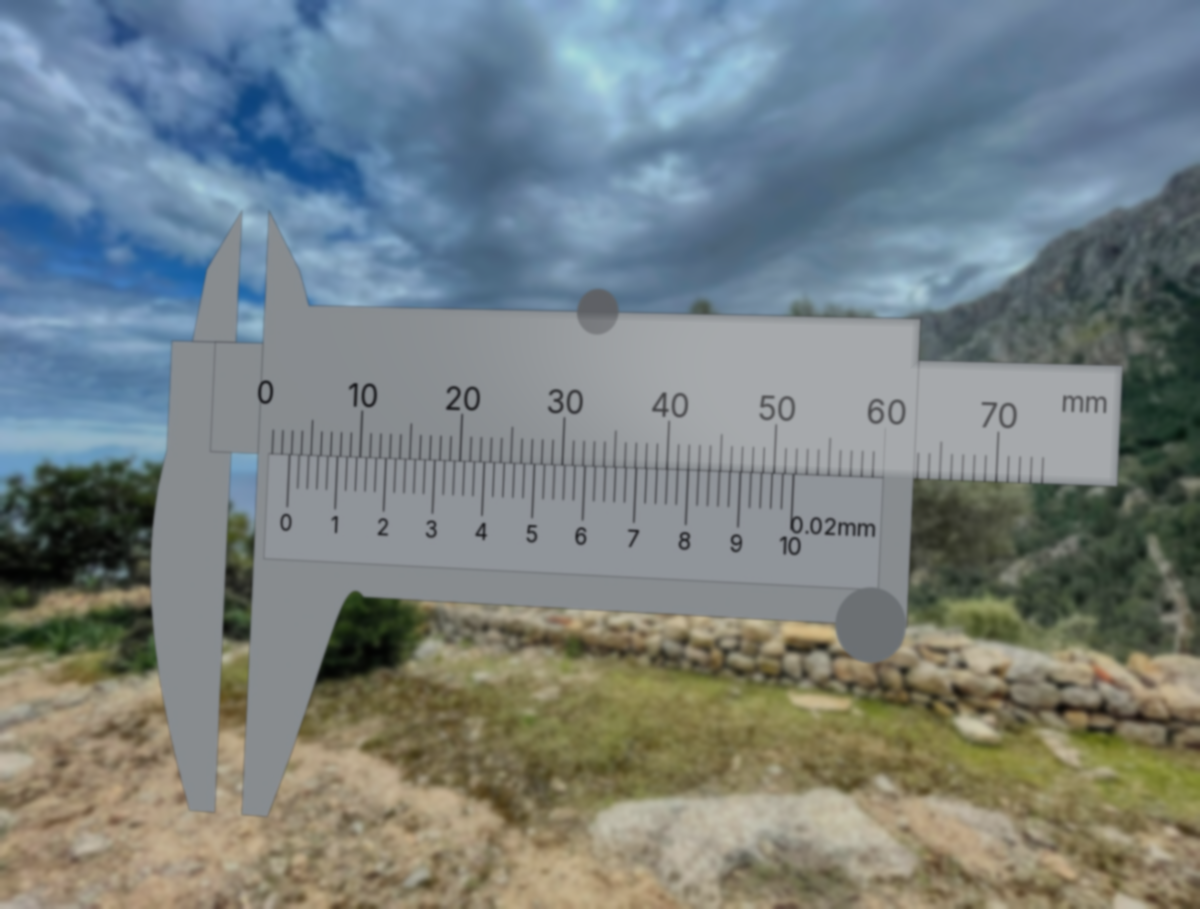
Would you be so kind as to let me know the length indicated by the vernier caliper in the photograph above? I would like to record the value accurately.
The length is 2.8 mm
